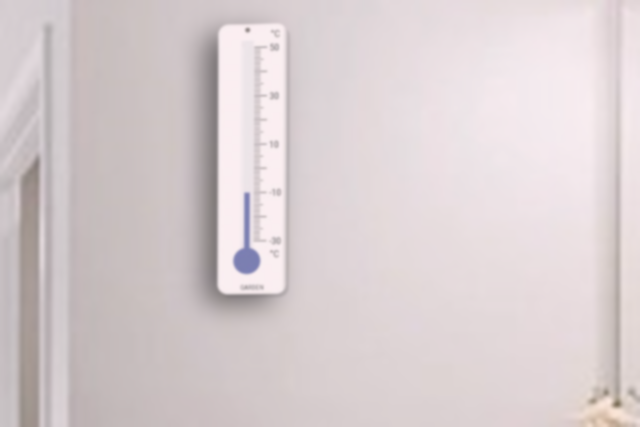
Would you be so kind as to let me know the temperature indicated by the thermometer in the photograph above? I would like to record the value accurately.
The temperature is -10 °C
